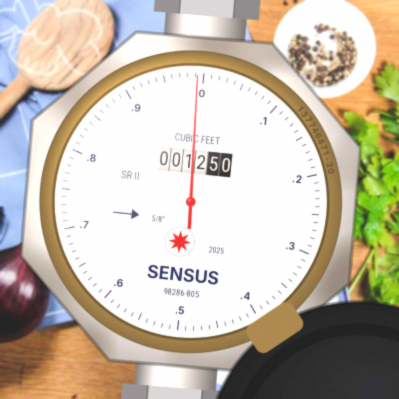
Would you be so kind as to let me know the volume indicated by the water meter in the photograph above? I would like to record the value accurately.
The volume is 1249.99 ft³
